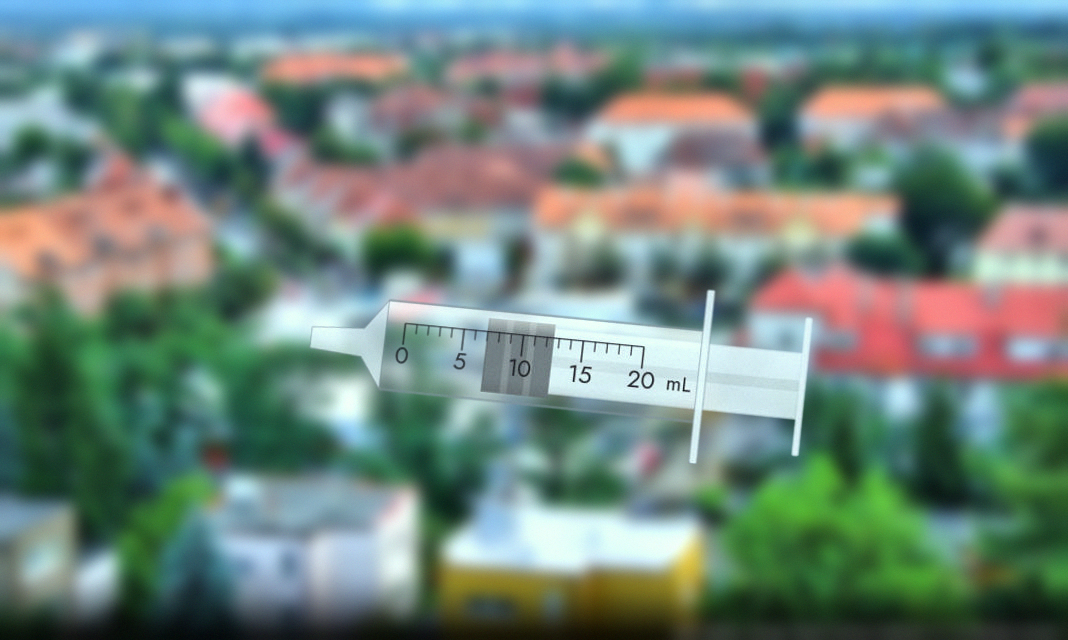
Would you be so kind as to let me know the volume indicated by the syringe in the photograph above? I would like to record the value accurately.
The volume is 7 mL
